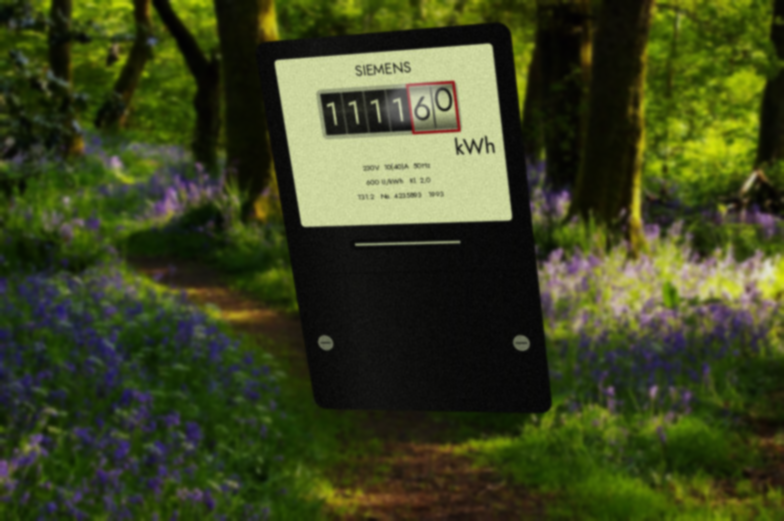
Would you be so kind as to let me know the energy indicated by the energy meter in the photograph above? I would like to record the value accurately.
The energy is 1111.60 kWh
